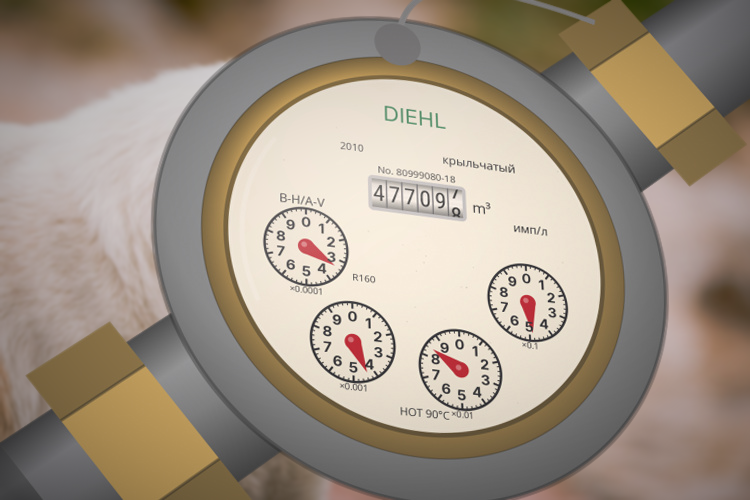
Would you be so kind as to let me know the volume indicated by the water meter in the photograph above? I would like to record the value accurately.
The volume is 477097.4843 m³
